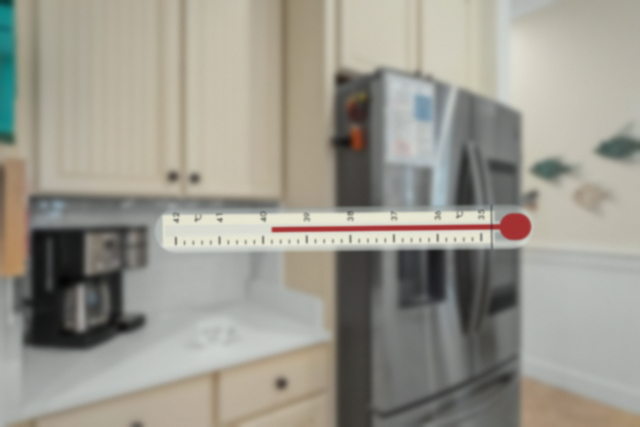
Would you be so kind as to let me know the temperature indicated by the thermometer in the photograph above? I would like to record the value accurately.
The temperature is 39.8 °C
